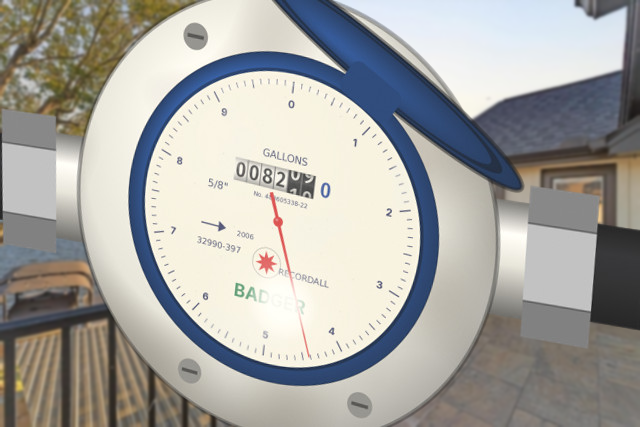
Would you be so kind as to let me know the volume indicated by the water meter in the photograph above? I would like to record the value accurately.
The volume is 82094.4 gal
